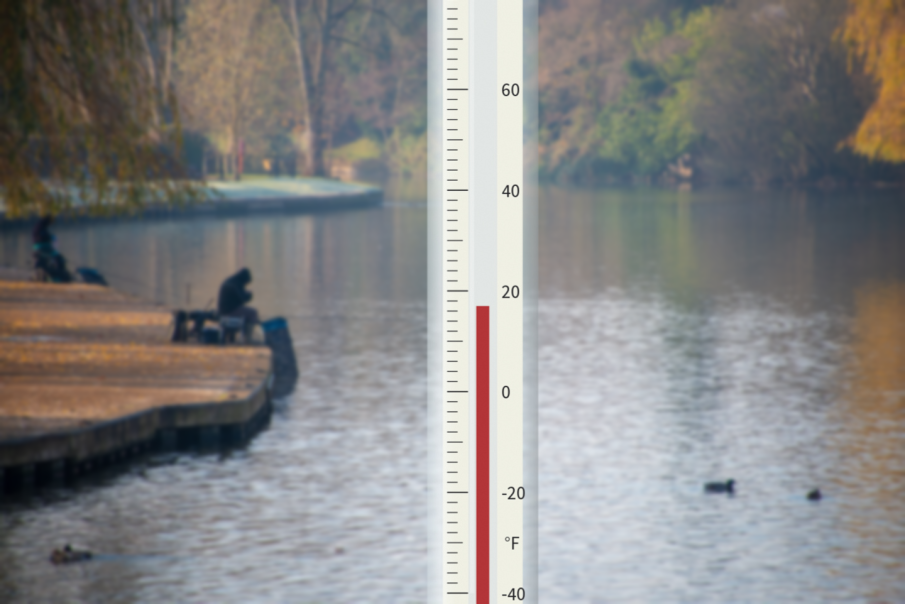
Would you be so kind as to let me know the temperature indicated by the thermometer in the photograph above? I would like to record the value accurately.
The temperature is 17 °F
